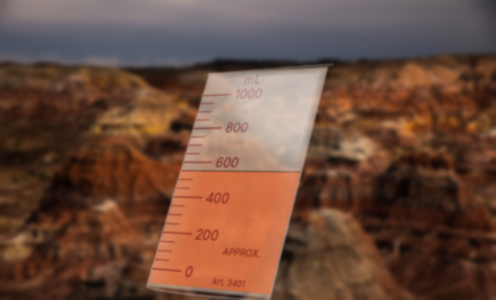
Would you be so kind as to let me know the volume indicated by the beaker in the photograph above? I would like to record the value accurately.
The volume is 550 mL
